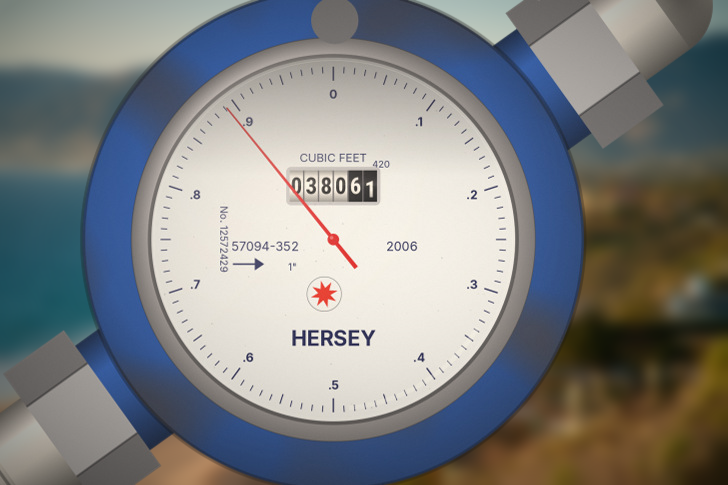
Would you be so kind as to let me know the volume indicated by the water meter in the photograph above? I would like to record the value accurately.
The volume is 38060.89 ft³
